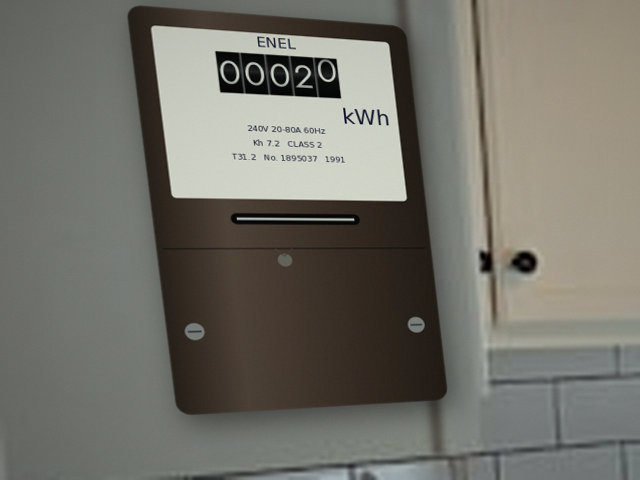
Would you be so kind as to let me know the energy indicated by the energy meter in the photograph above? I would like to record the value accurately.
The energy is 20 kWh
